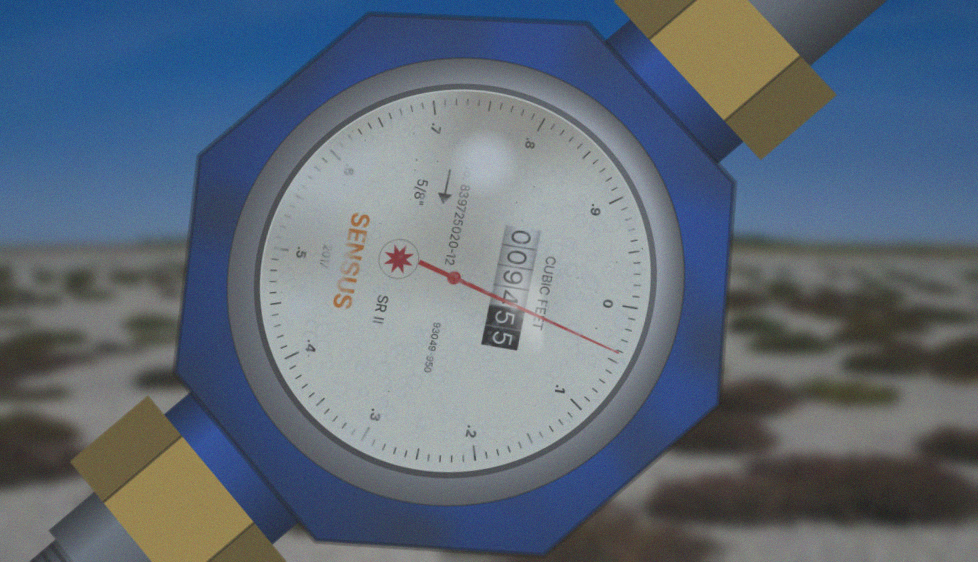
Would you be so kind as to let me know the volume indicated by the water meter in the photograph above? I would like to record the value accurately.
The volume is 9455.04 ft³
